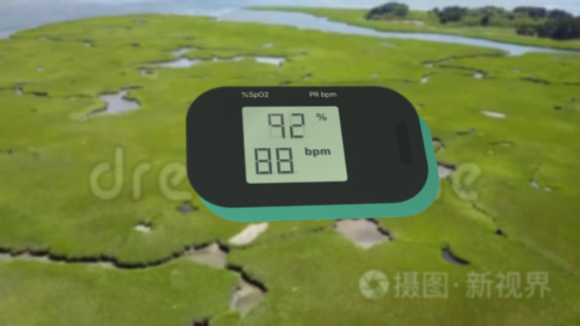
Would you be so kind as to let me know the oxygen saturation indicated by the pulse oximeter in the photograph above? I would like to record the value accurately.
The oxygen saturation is 92 %
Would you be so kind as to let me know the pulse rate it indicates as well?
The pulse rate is 88 bpm
